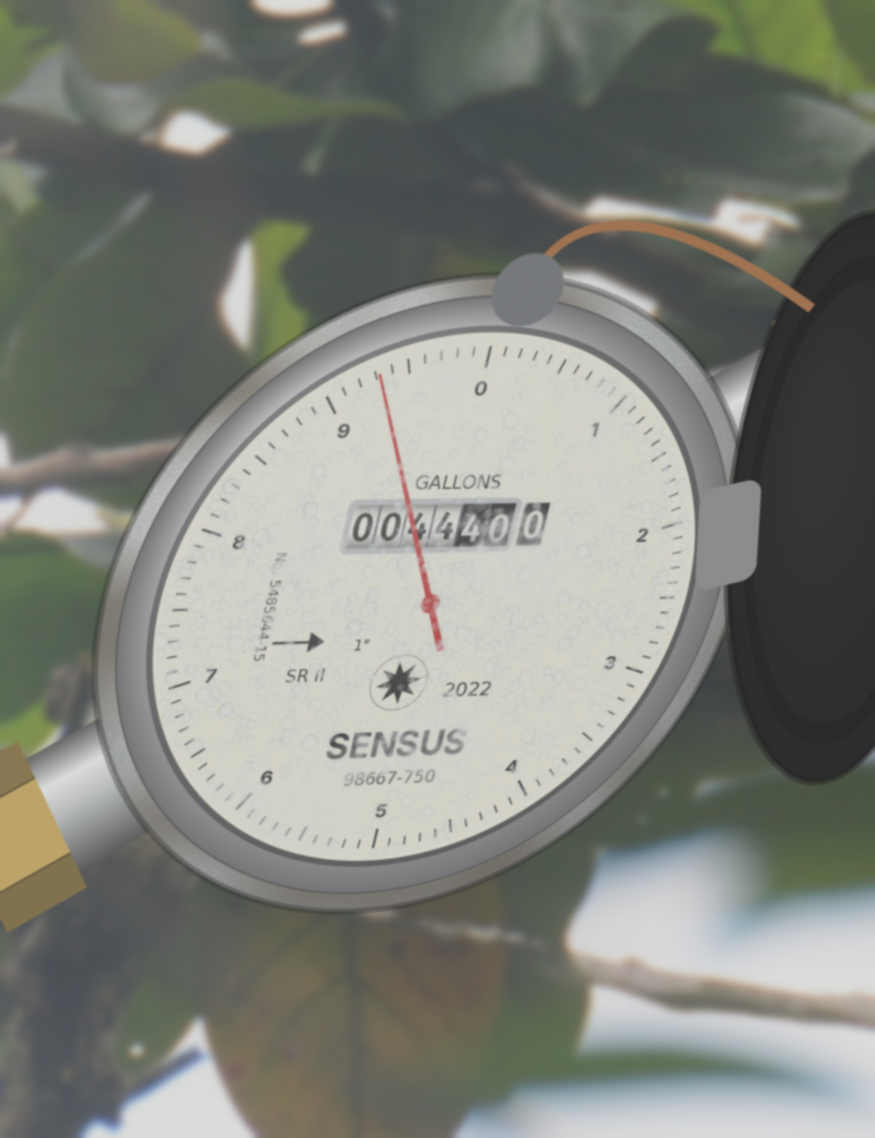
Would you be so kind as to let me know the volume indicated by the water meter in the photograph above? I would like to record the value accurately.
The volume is 44399.3 gal
